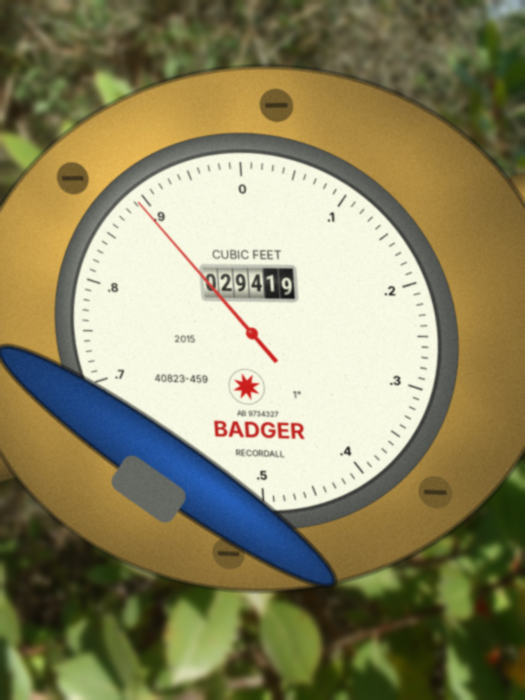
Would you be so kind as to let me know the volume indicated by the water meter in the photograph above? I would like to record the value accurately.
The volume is 29418.89 ft³
